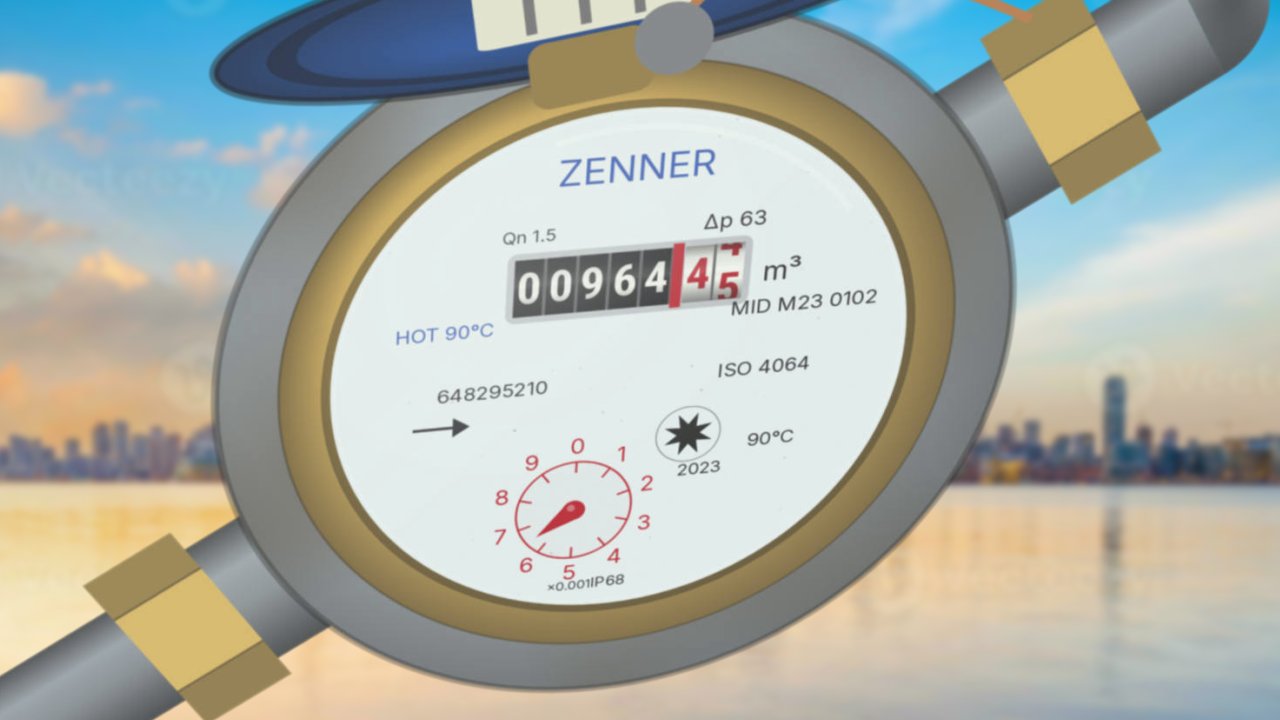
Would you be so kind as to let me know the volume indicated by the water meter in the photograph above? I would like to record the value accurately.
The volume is 964.446 m³
